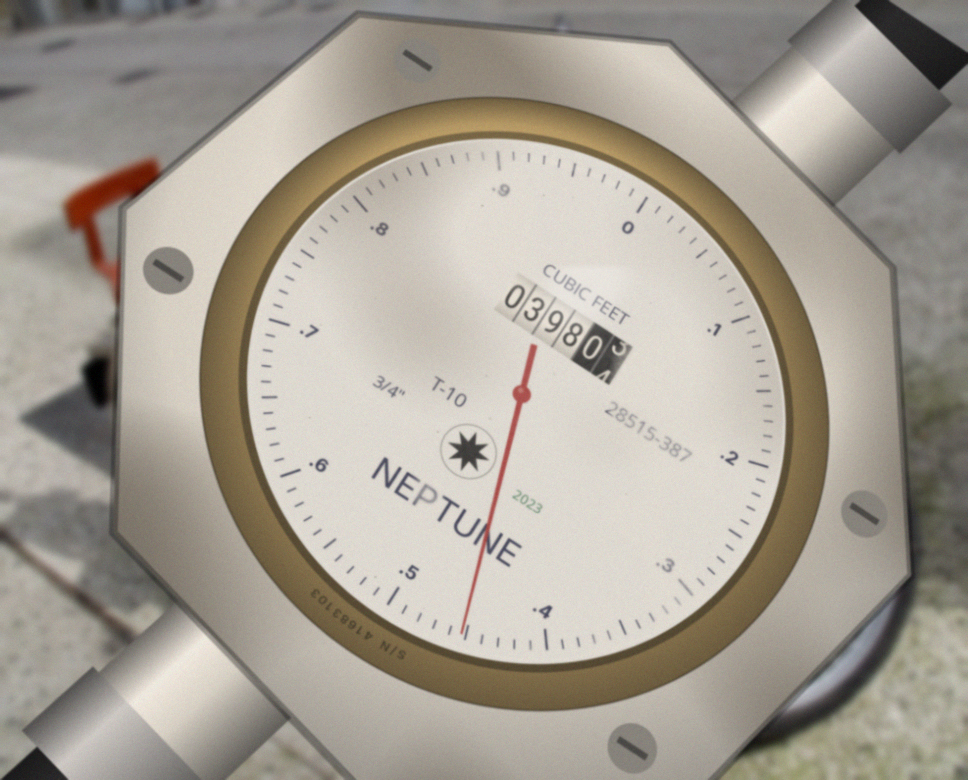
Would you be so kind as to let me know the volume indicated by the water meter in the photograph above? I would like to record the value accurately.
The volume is 39803.45 ft³
